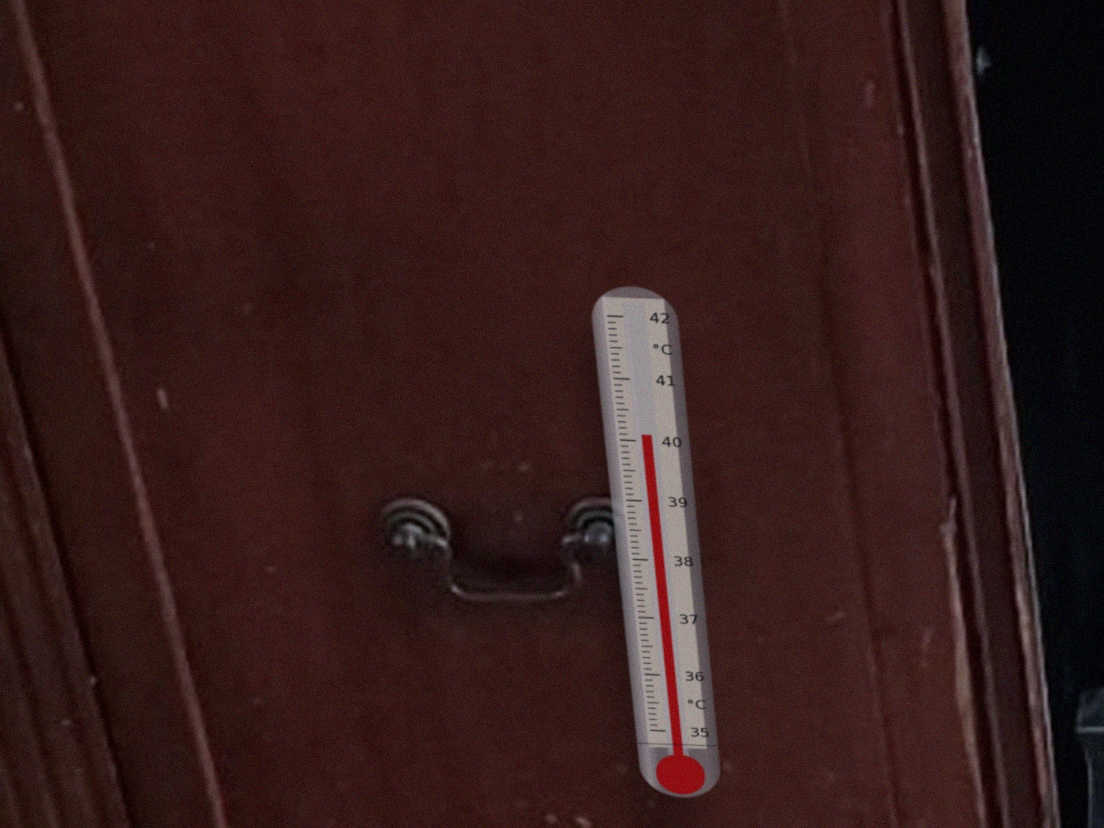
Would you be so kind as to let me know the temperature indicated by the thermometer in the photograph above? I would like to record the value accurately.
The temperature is 40.1 °C
